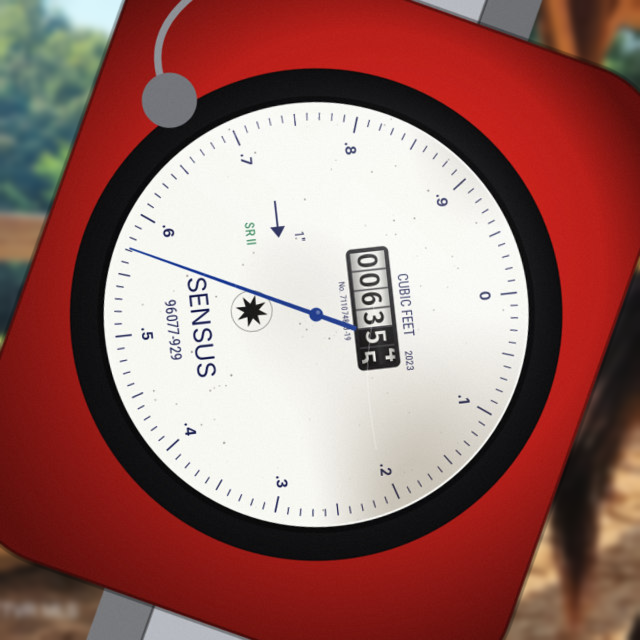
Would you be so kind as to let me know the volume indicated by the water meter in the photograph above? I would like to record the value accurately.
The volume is 6354.57 ft³
